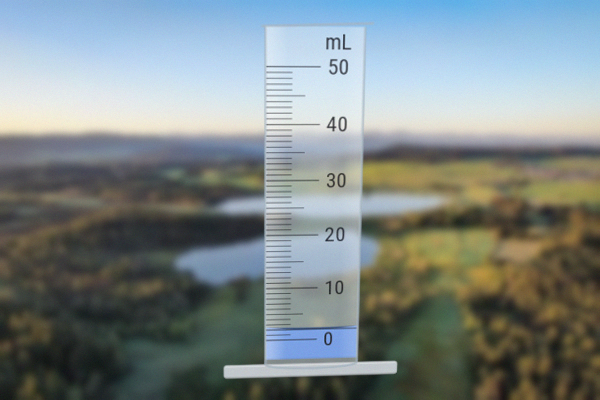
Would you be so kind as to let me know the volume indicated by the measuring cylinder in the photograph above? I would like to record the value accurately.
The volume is 2 mL
